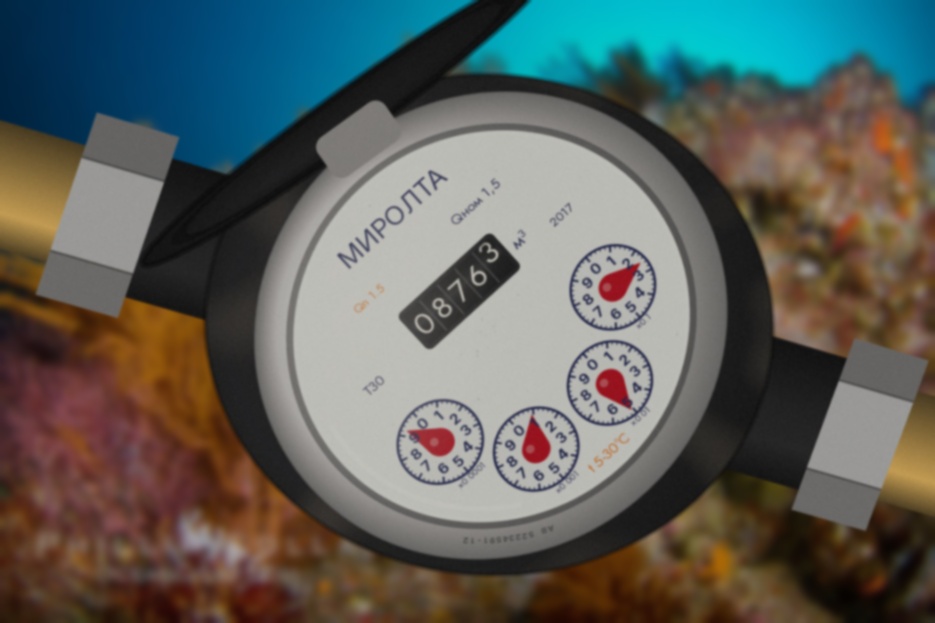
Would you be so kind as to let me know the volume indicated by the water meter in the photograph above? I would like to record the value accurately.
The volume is 8763.2509 m³
